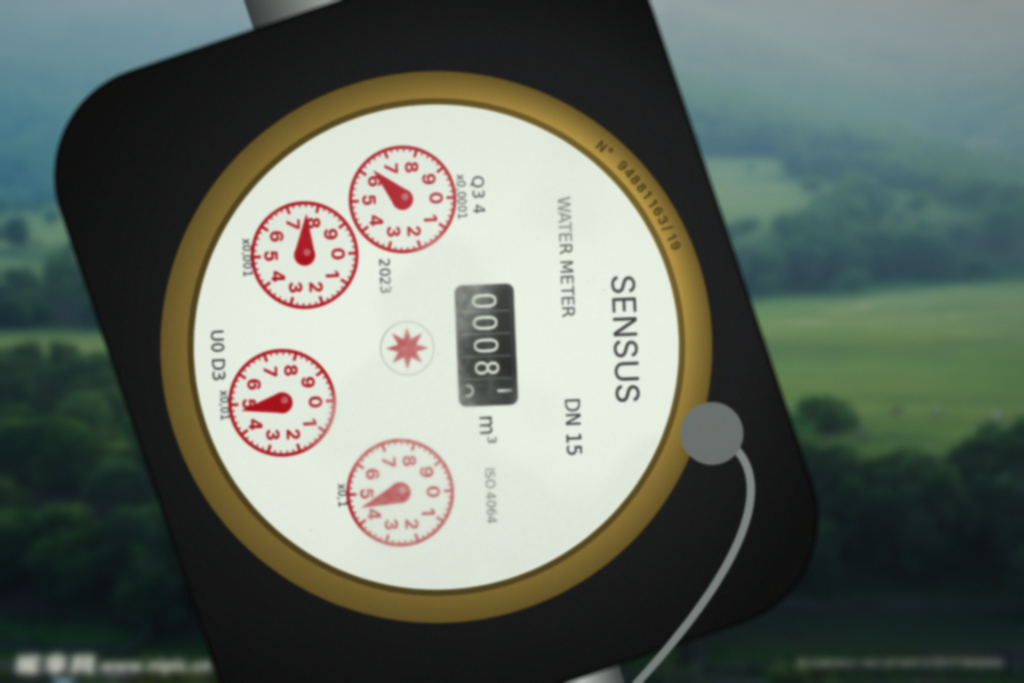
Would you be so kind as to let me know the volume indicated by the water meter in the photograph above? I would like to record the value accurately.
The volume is 81.4476 m³
